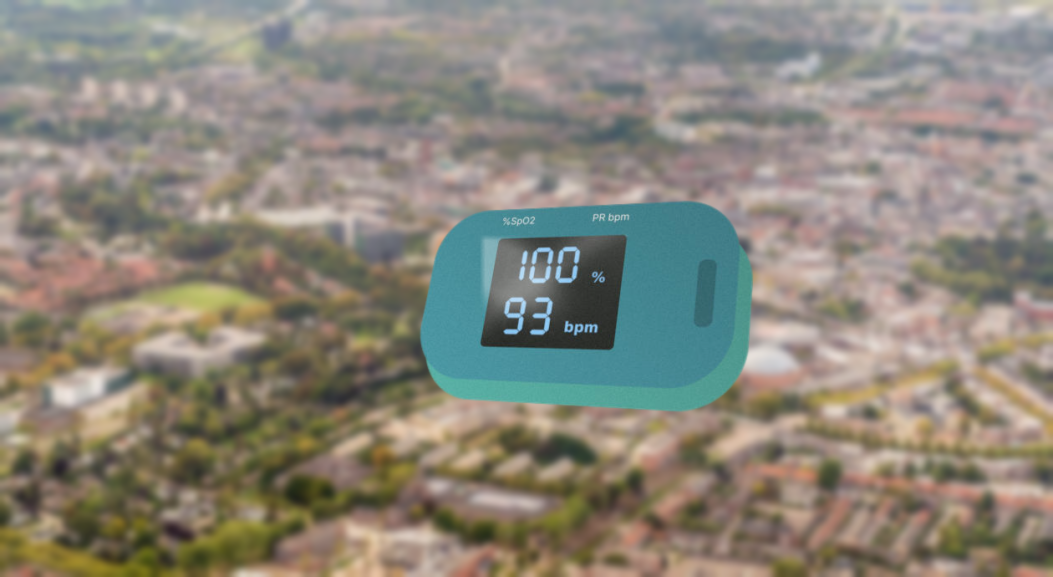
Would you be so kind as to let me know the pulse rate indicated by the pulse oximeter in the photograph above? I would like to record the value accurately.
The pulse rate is 93 bpm
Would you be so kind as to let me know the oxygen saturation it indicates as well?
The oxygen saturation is 100 %
